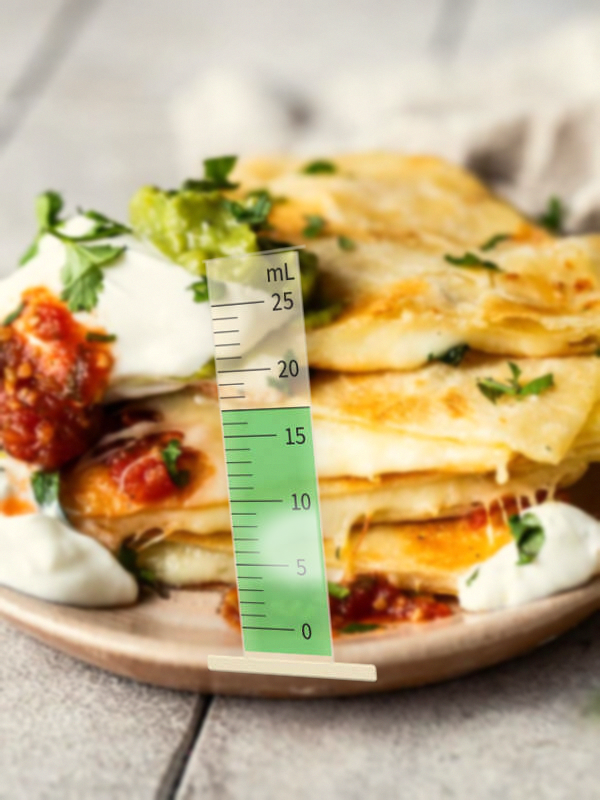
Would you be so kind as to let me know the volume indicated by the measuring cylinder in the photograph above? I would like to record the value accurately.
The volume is 17 mL
